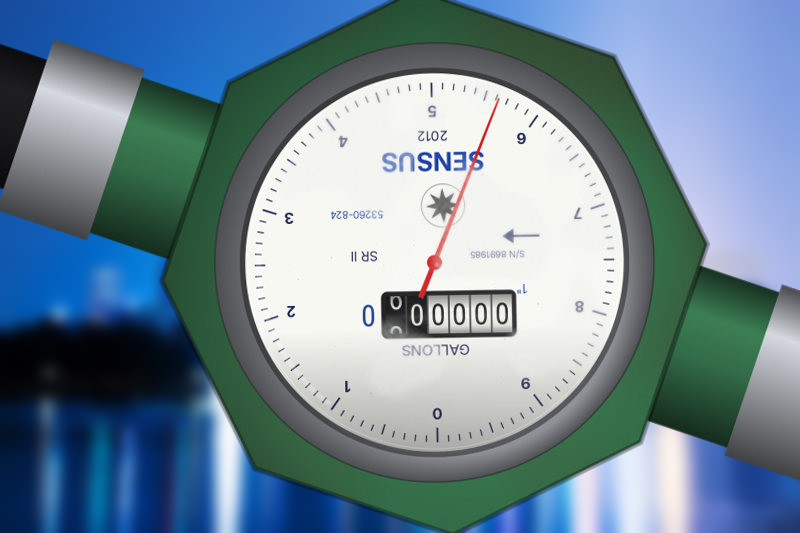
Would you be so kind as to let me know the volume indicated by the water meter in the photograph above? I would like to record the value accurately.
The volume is 85.6 gal
